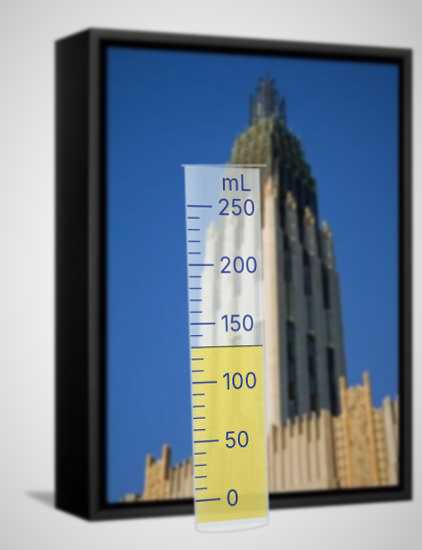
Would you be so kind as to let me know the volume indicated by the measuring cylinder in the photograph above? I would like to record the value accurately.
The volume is 130 mL
